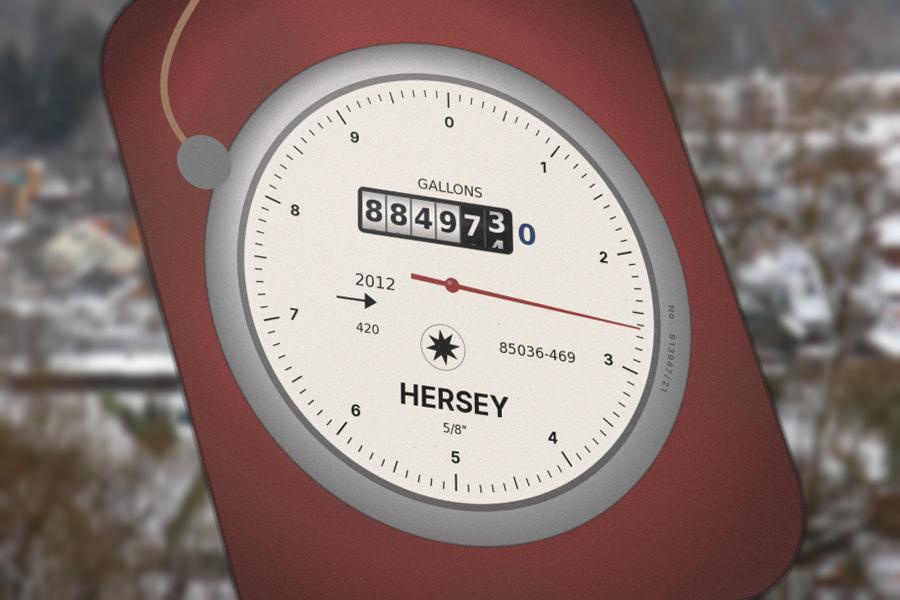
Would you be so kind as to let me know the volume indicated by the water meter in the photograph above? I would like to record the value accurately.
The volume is 8849732.6 gal
